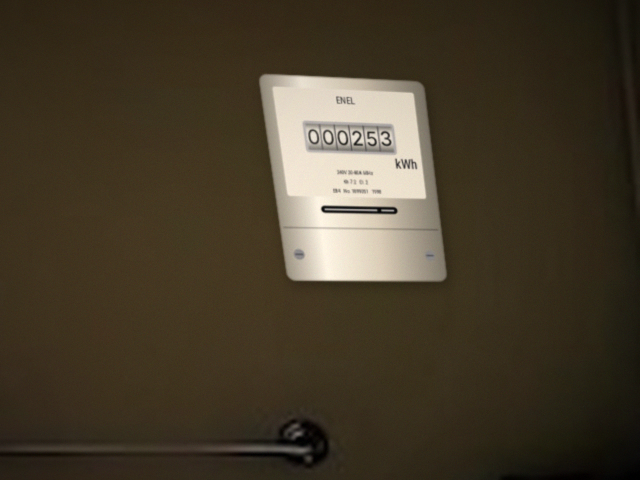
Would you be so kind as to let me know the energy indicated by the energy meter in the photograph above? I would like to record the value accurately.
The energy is 253 kWh
